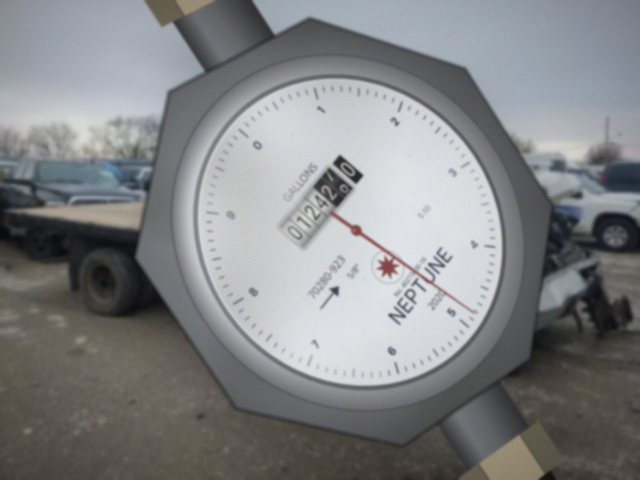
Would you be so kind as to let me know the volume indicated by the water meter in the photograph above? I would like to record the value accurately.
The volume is 124274.8 gal
